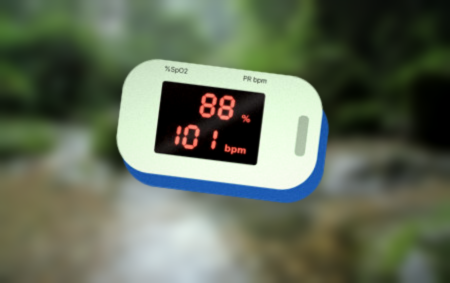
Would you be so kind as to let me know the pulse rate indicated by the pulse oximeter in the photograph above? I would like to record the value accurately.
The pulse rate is 101 bpm
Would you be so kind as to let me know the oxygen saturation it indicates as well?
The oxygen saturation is 88 %
